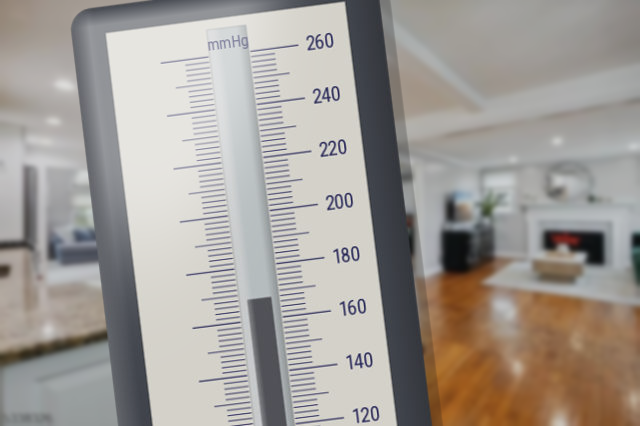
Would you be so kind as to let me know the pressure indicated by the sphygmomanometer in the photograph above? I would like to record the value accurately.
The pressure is 168 mmHg
